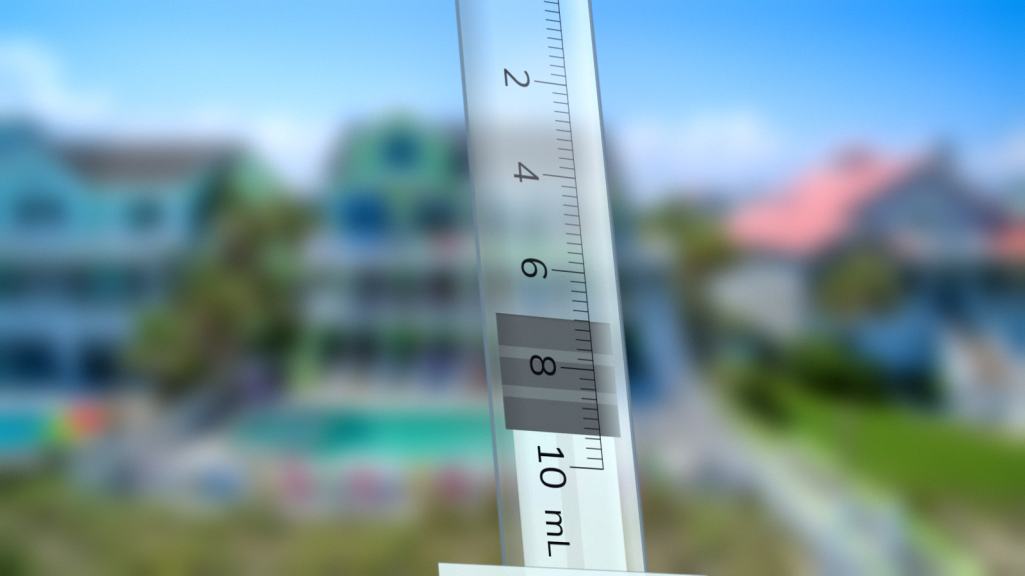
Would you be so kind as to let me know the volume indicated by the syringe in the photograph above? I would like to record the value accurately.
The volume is 7 mL
